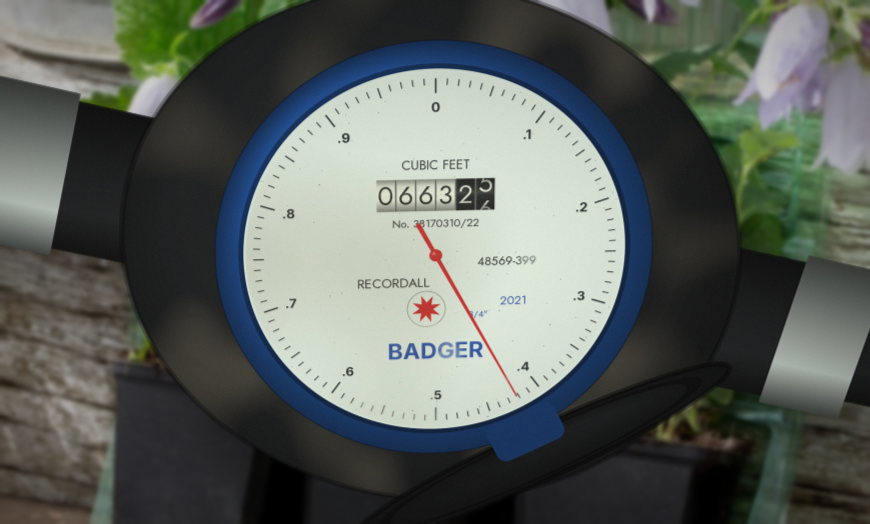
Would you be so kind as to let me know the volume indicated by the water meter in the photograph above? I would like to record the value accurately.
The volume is 66325.42 ft³
